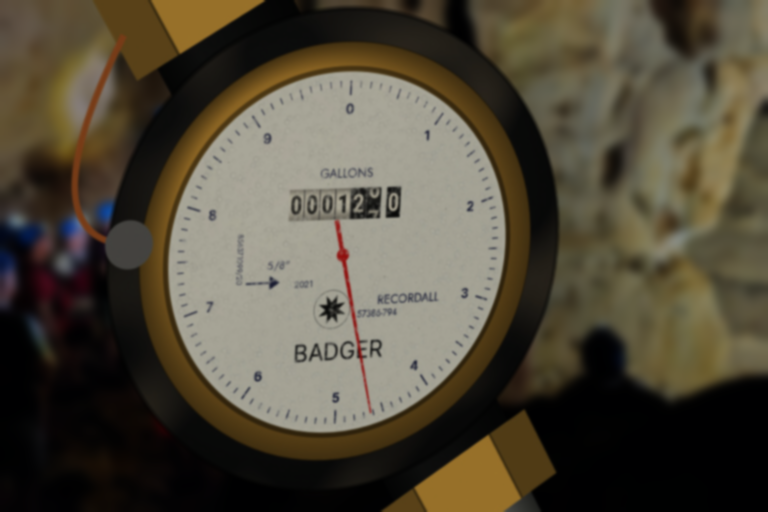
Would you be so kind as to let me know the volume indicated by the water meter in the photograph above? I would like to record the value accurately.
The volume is 1264.6 gal
